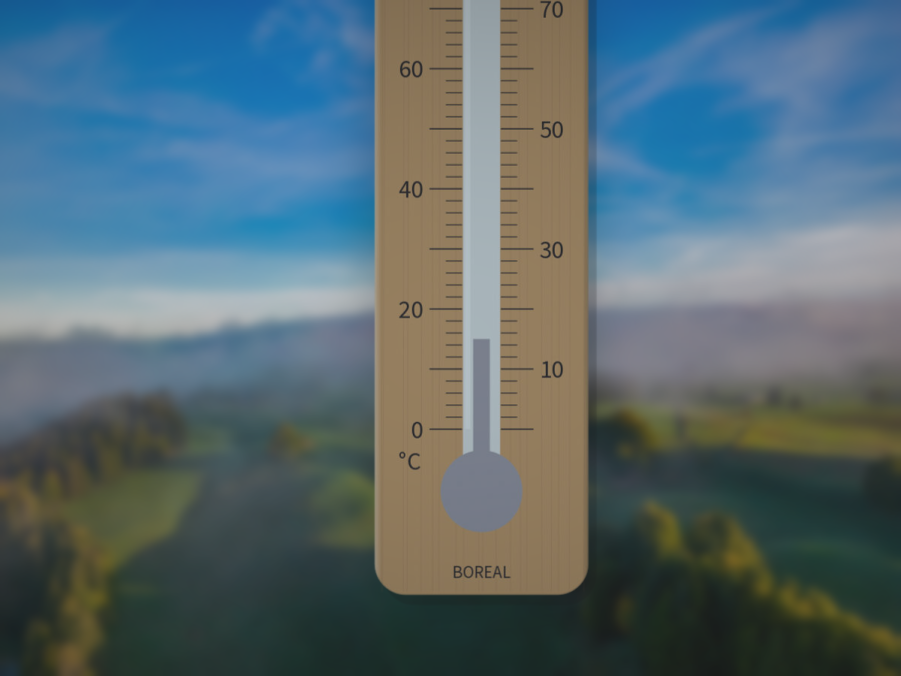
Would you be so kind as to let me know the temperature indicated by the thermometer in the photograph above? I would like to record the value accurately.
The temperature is 15 °C
